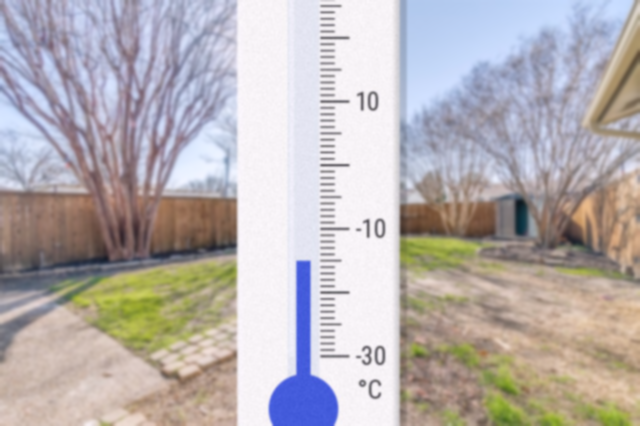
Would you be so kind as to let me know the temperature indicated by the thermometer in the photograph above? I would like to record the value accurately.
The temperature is -15 °C
